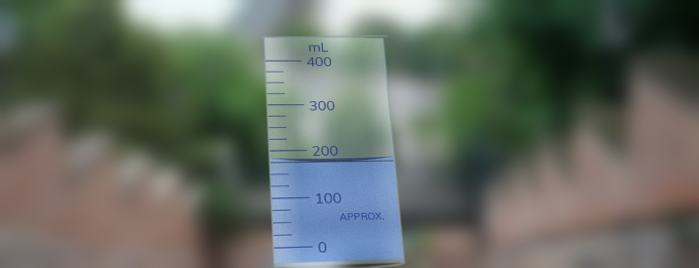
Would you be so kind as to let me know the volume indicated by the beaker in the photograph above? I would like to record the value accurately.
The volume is 175 mL
